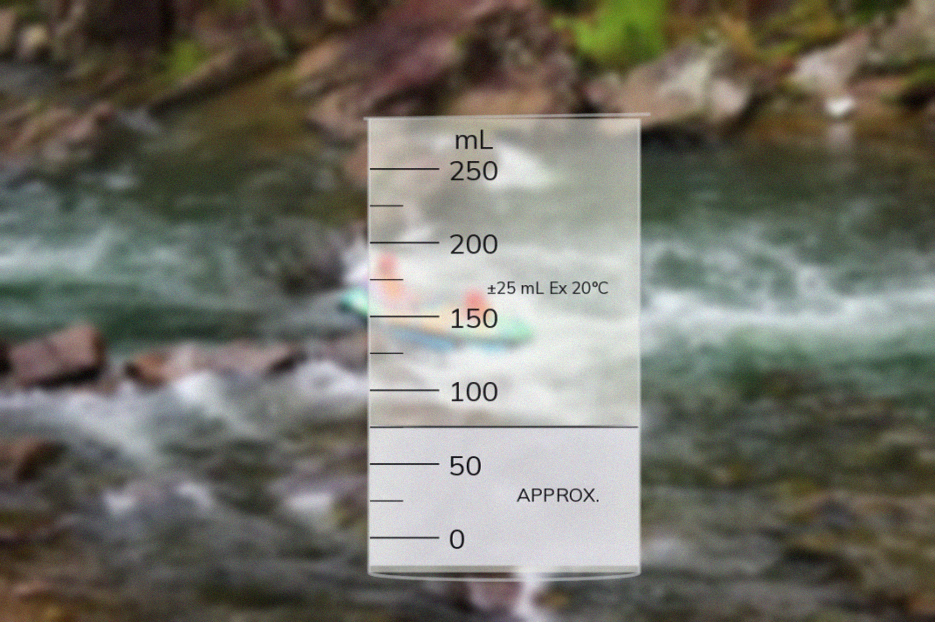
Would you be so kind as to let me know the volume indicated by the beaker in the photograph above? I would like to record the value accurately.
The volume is 75 mL
